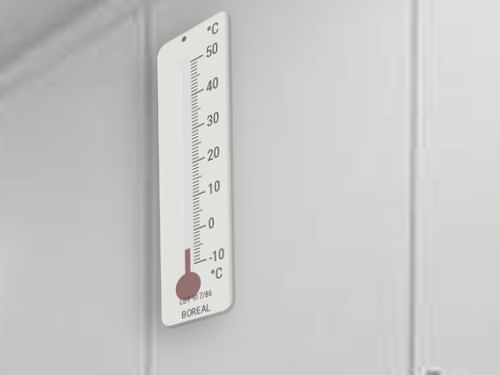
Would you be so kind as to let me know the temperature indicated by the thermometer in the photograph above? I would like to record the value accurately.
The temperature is -5 °C
